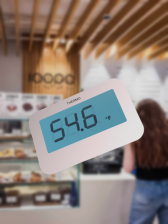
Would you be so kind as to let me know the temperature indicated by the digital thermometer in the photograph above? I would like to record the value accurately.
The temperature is 54.6 °F
